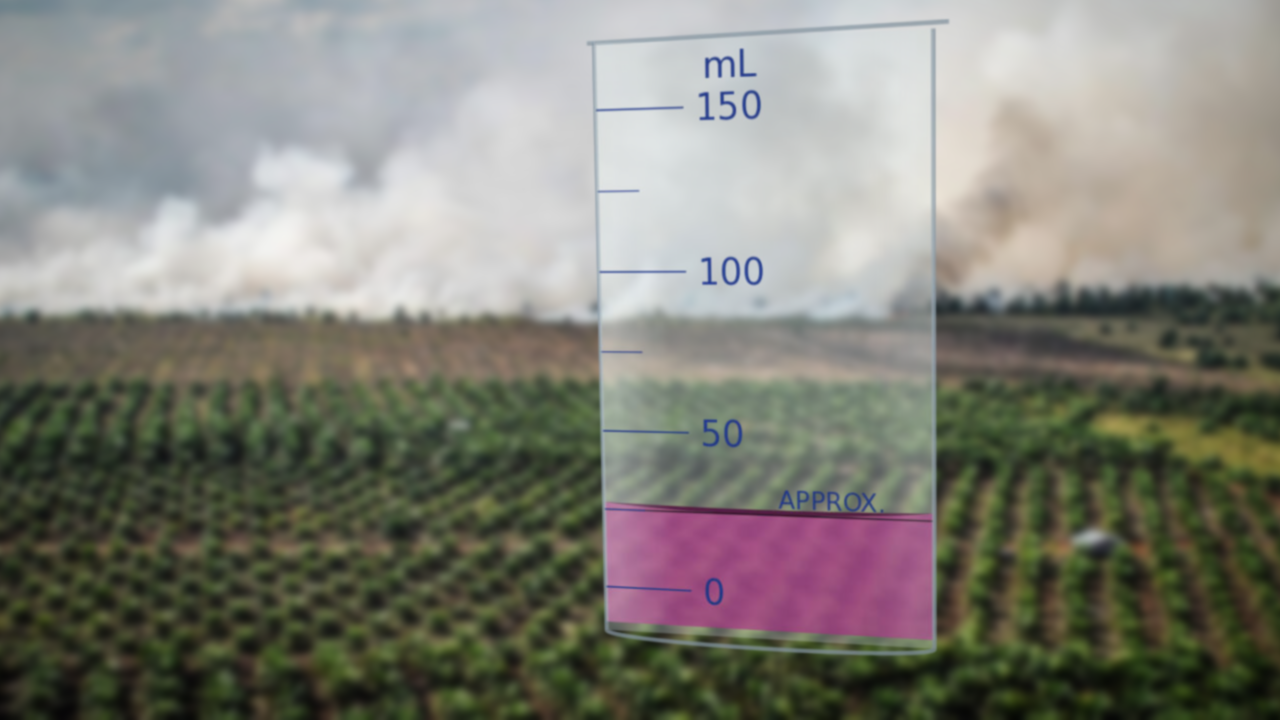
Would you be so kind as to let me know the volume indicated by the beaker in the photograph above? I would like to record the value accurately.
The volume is 25 mL
